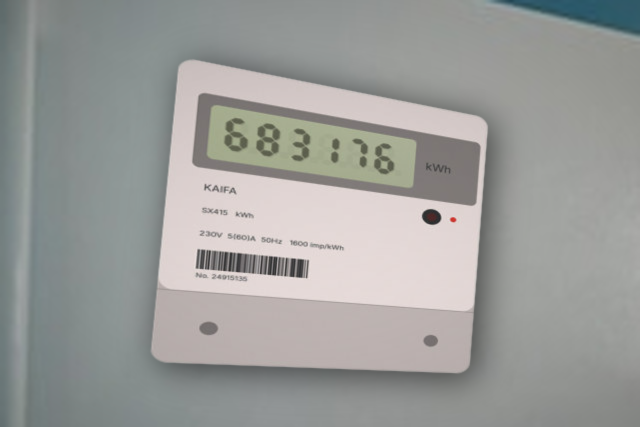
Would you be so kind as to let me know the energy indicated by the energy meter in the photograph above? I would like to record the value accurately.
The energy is 683176 kWh
